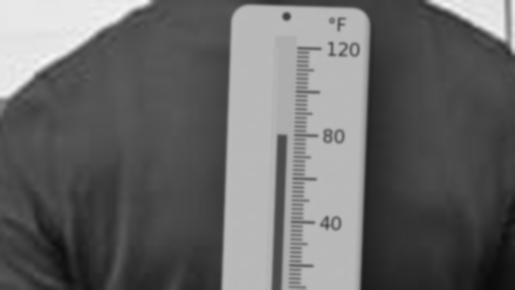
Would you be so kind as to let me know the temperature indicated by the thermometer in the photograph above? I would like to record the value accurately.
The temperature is 80 °F
